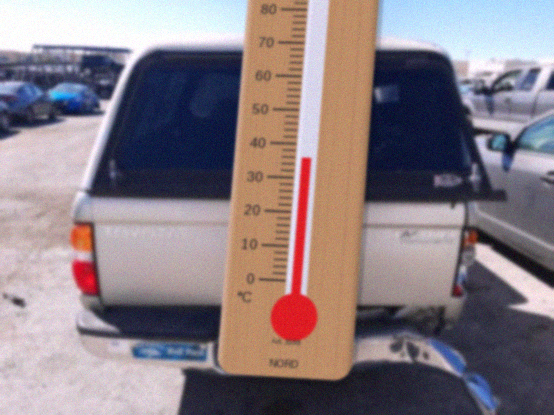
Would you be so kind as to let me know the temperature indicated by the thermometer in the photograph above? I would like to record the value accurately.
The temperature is 36 °C
